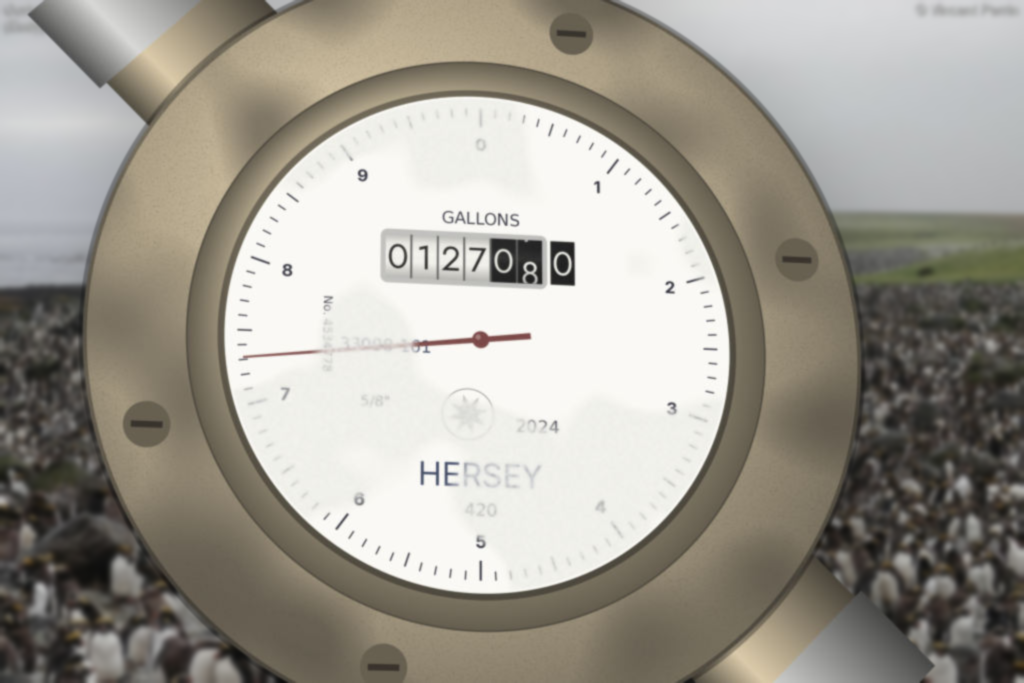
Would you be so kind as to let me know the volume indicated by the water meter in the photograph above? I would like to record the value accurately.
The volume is 127077.3 gal
